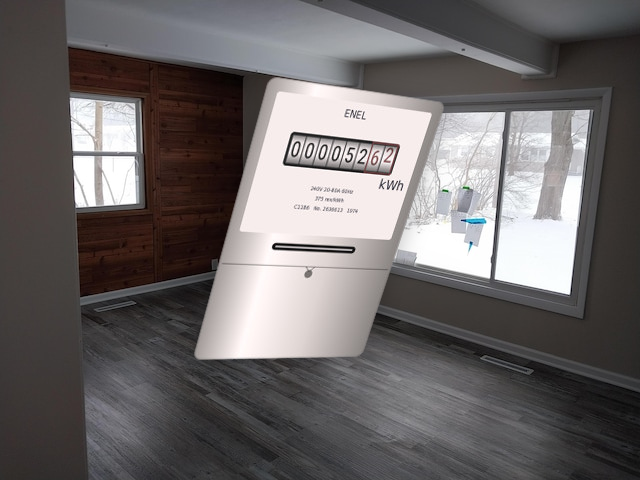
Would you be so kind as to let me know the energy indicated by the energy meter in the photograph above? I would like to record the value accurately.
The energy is 52.62 kWh
